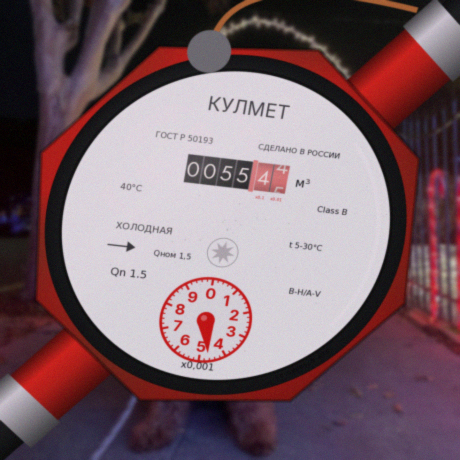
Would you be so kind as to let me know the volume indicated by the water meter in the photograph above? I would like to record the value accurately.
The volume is 55.444 m³
